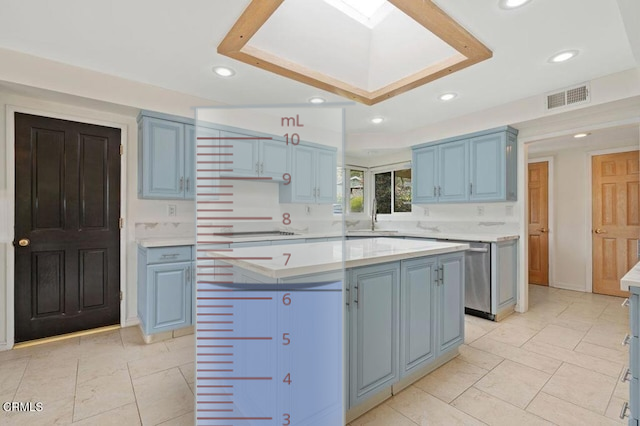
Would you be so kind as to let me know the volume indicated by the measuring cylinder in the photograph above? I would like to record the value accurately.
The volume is 6.2 mL
